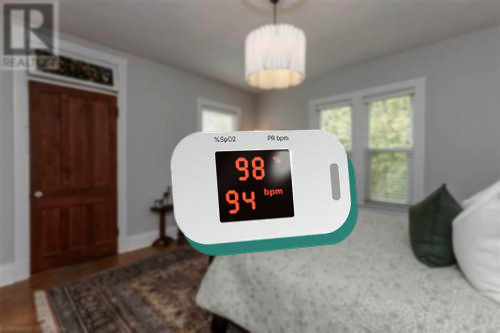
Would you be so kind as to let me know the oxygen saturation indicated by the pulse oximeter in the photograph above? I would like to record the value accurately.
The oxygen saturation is 98 %
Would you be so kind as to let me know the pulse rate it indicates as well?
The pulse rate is 94 bpm
